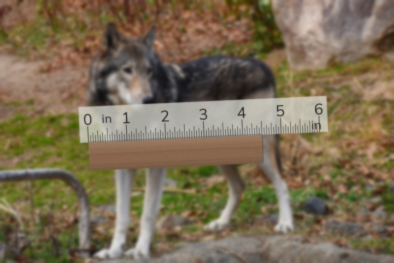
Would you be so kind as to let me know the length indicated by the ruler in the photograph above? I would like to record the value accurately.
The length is 4.5 in
